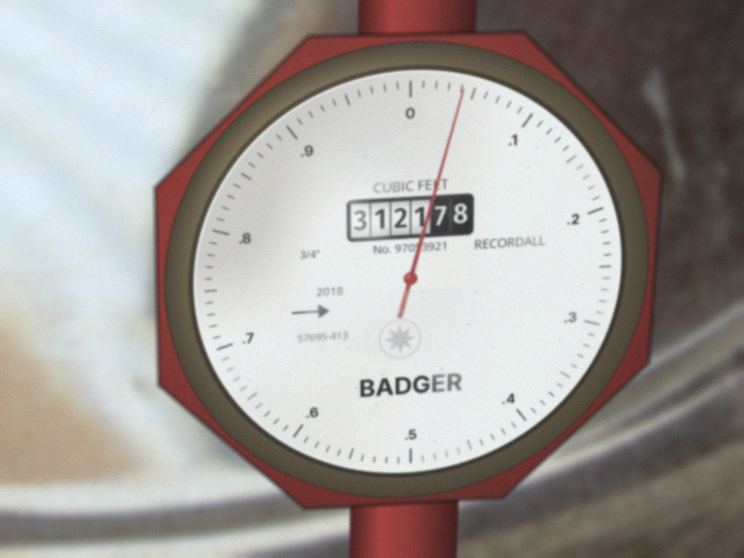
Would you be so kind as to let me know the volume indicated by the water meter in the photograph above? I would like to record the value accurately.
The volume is 312178.04 ft³
